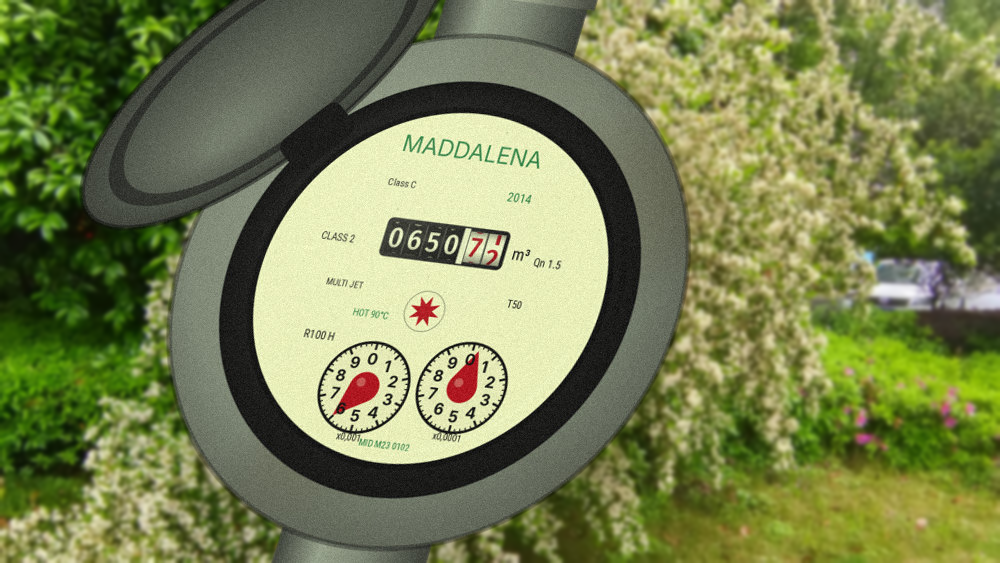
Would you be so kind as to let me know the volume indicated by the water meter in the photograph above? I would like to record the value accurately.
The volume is 650.7160 m³
